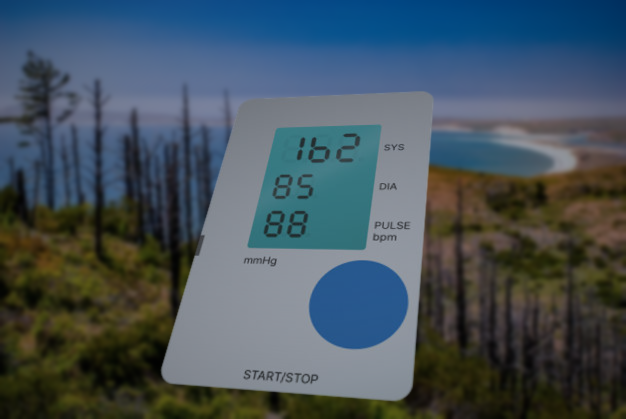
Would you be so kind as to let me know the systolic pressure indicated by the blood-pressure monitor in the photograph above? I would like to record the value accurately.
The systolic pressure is 162 mmHg
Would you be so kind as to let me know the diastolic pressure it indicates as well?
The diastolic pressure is 85 mmHg
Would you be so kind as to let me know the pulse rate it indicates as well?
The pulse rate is 88 bpm
